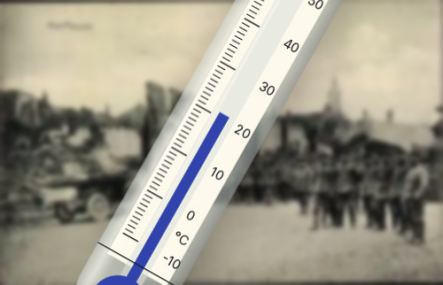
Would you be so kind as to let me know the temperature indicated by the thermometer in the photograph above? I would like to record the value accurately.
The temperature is 21 °C
